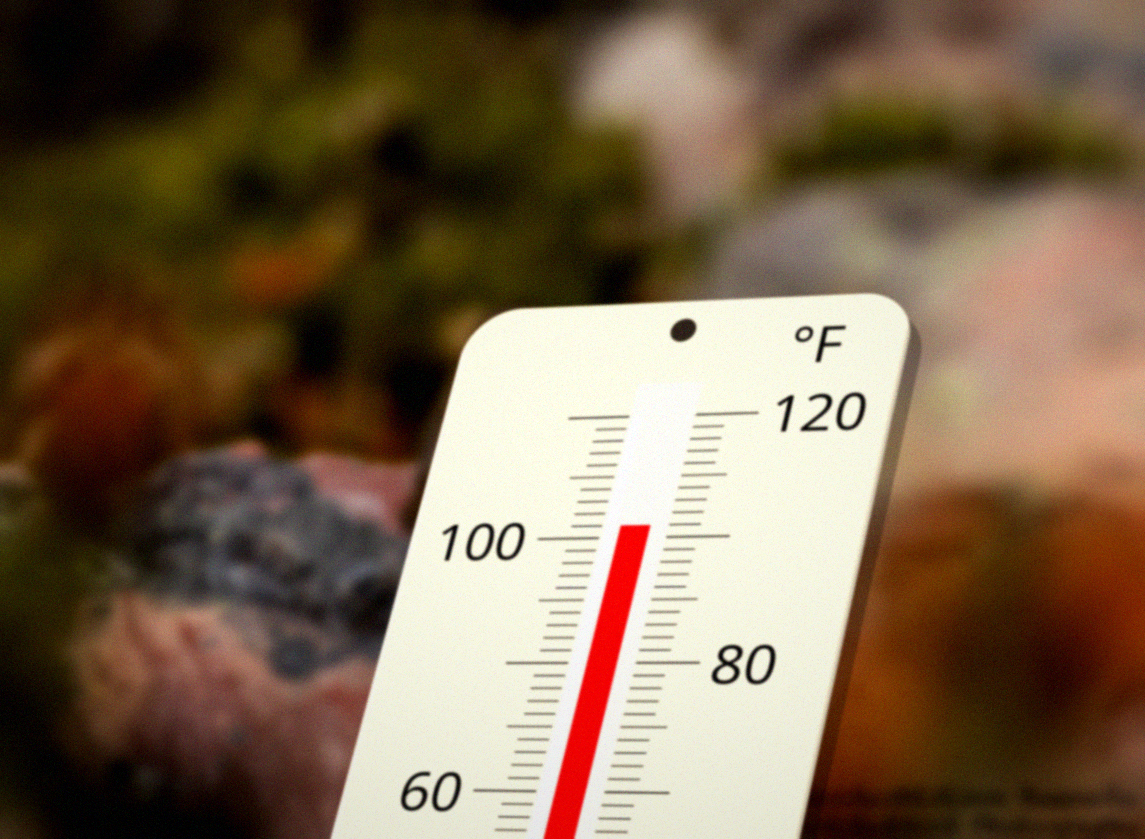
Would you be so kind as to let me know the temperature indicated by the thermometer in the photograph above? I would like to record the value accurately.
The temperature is 102 °F
